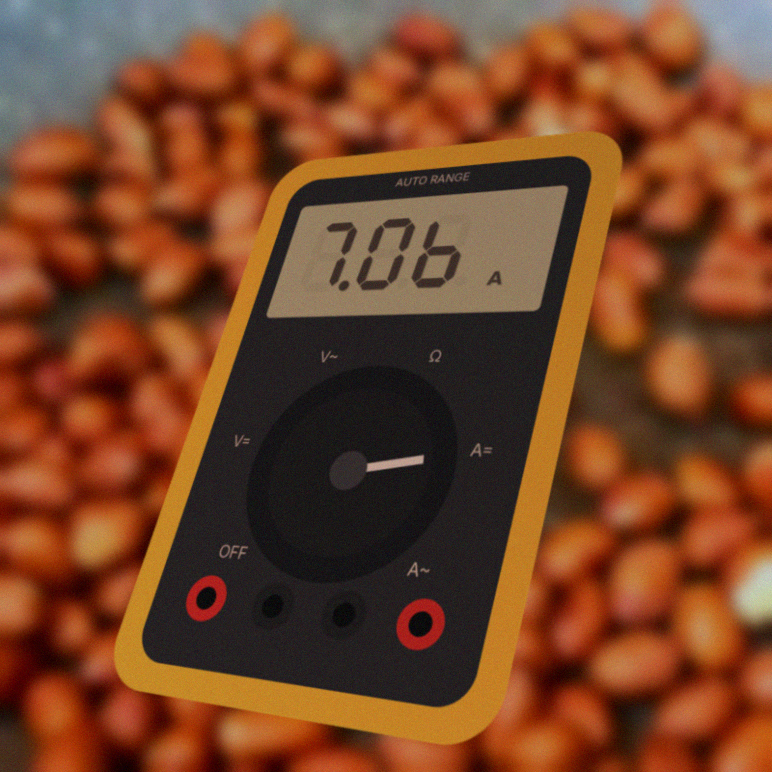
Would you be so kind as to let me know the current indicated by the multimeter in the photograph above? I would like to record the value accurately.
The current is 7.06 A
